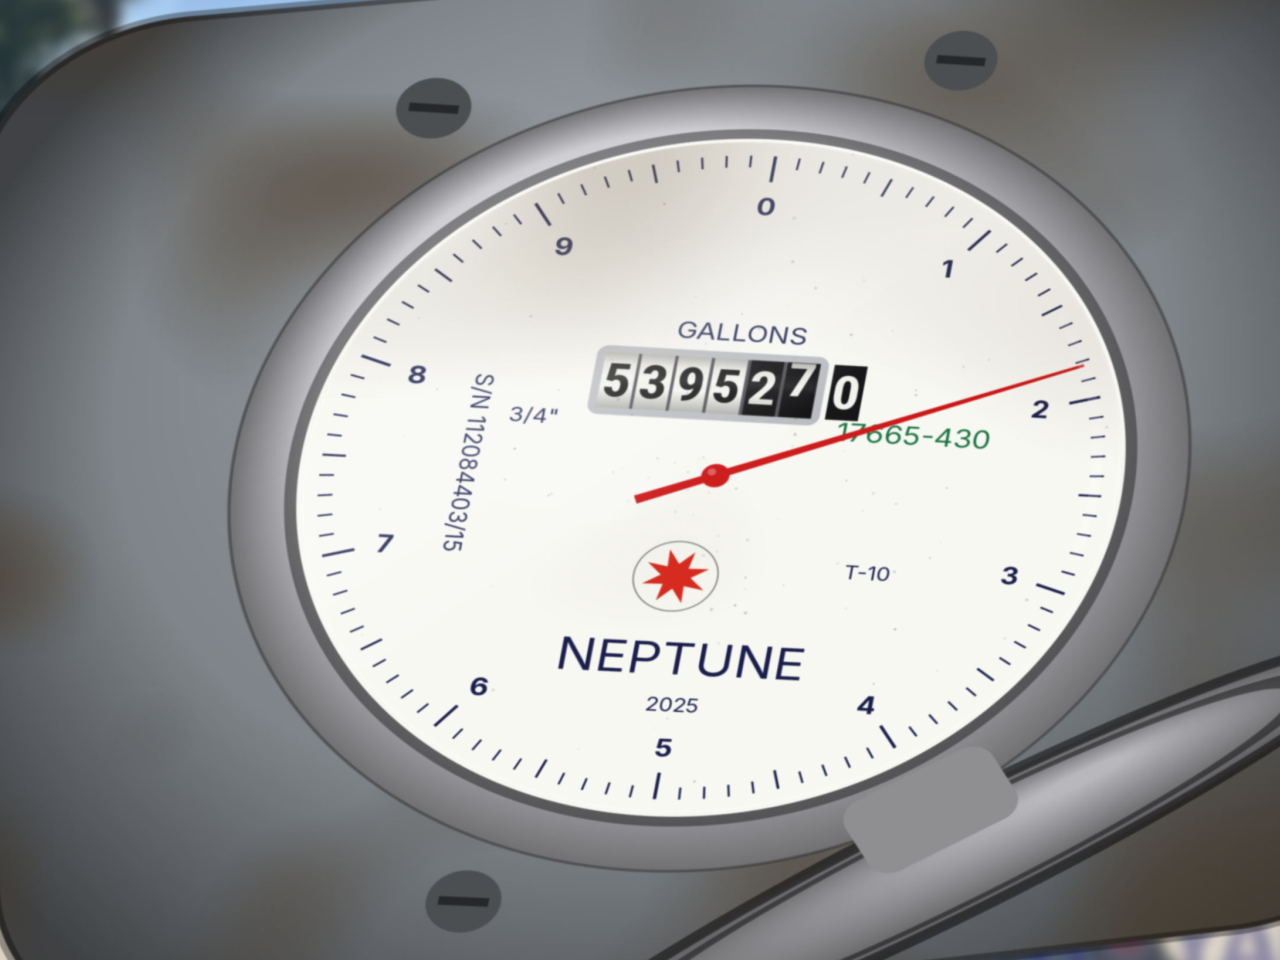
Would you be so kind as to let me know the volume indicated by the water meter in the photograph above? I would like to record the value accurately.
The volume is 5395271.8 gal
